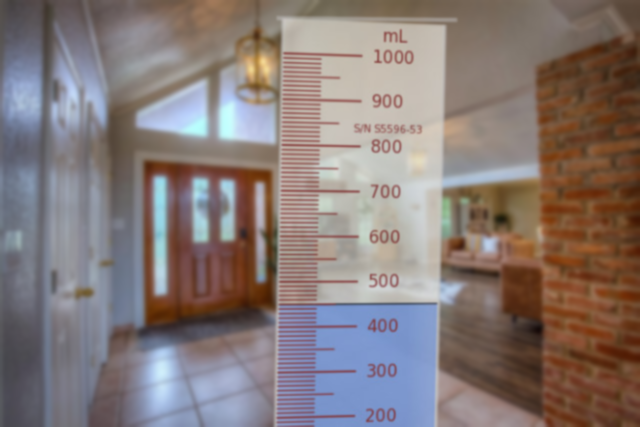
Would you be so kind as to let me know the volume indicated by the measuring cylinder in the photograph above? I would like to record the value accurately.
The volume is 450 mL
